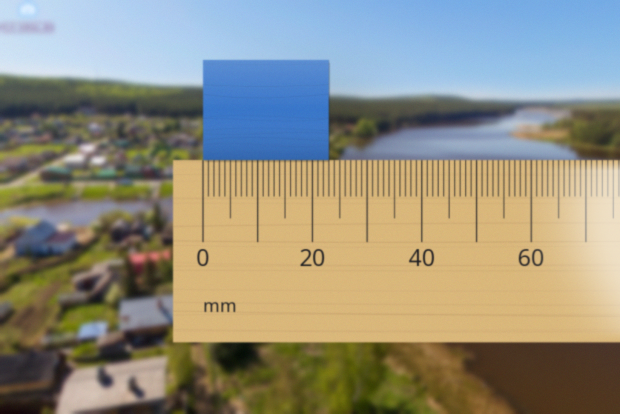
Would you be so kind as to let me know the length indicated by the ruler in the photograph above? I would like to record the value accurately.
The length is 23 mm
